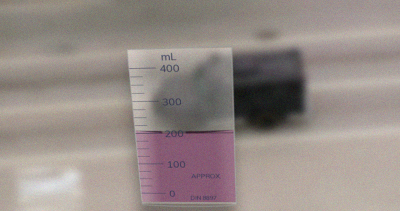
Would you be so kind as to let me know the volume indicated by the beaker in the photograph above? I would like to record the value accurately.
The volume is 200 mL
